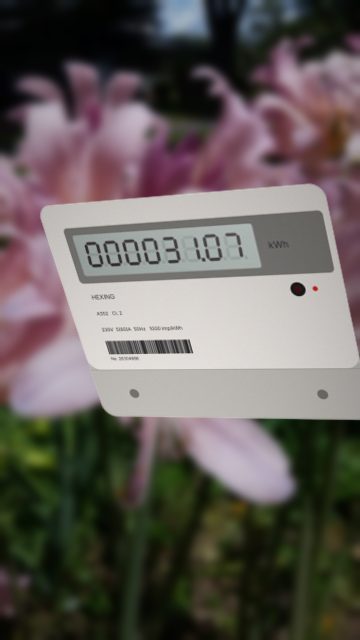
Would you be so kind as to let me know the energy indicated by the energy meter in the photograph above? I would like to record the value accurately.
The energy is 31.07 kWh
